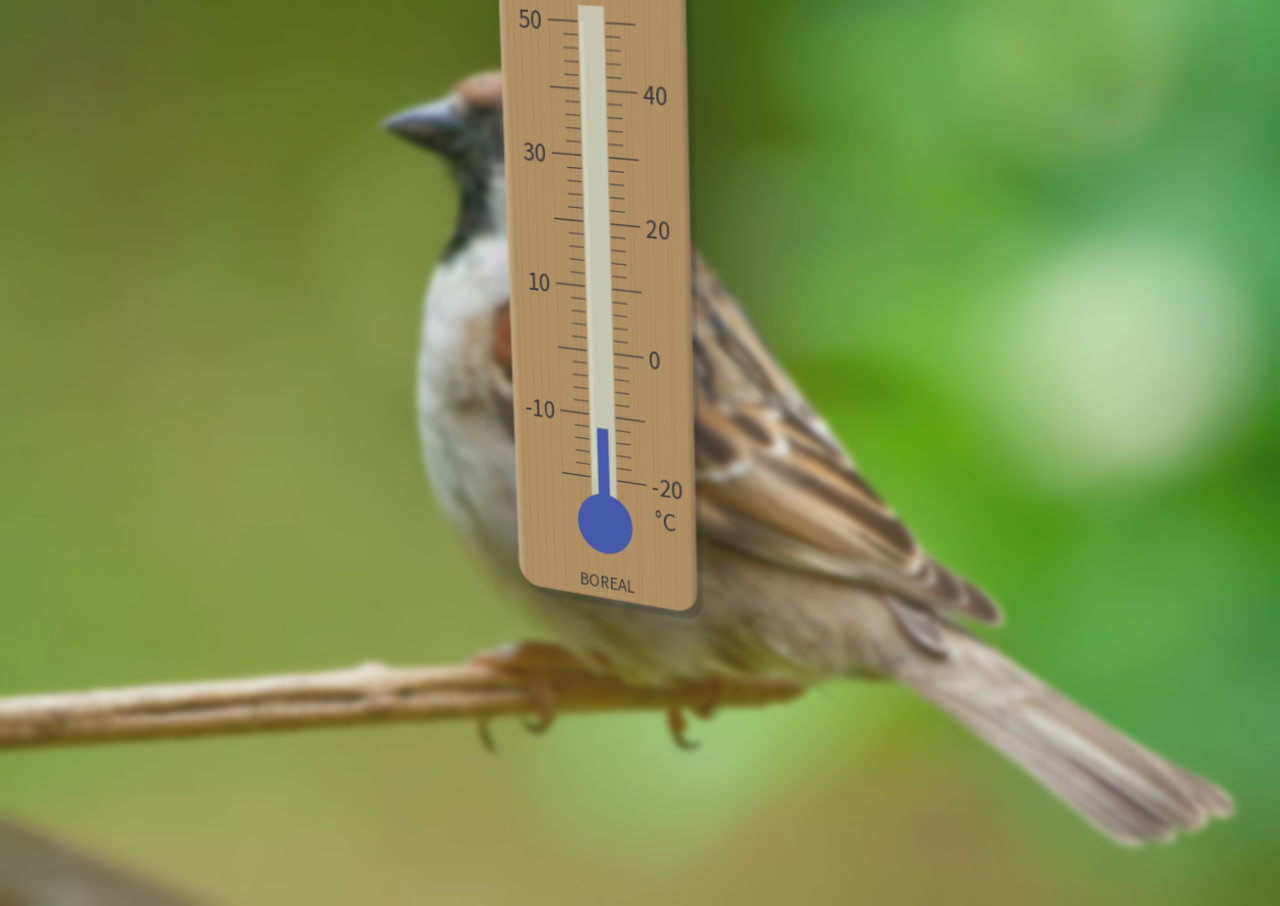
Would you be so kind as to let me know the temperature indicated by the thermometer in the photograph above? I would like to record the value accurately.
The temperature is -12 °C
